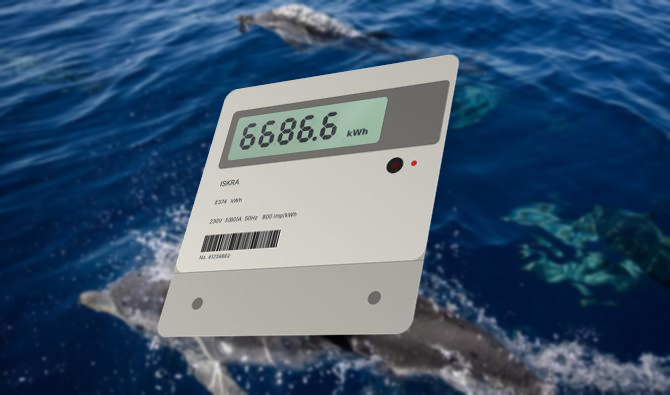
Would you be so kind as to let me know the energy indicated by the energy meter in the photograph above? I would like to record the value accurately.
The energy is 6686.6 kWh
